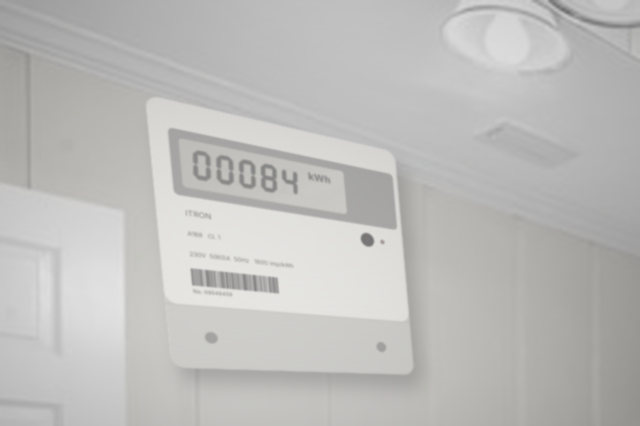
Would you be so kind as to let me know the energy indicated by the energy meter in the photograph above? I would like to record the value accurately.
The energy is 84 kWh
